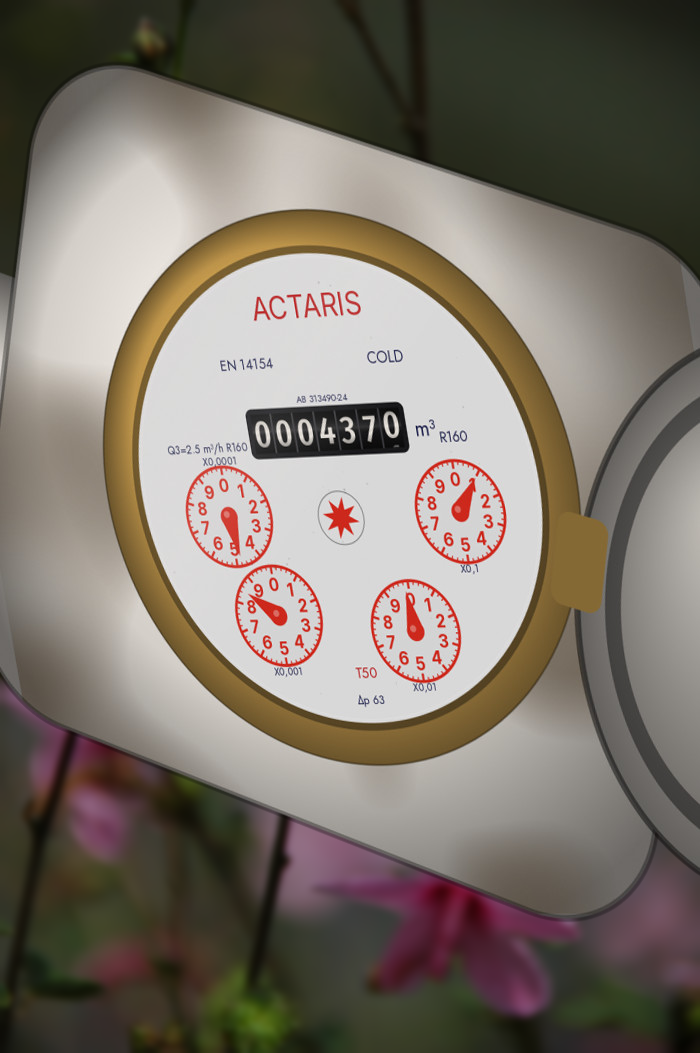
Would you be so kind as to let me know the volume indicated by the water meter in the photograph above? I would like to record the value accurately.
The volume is 4370.0984 m³
